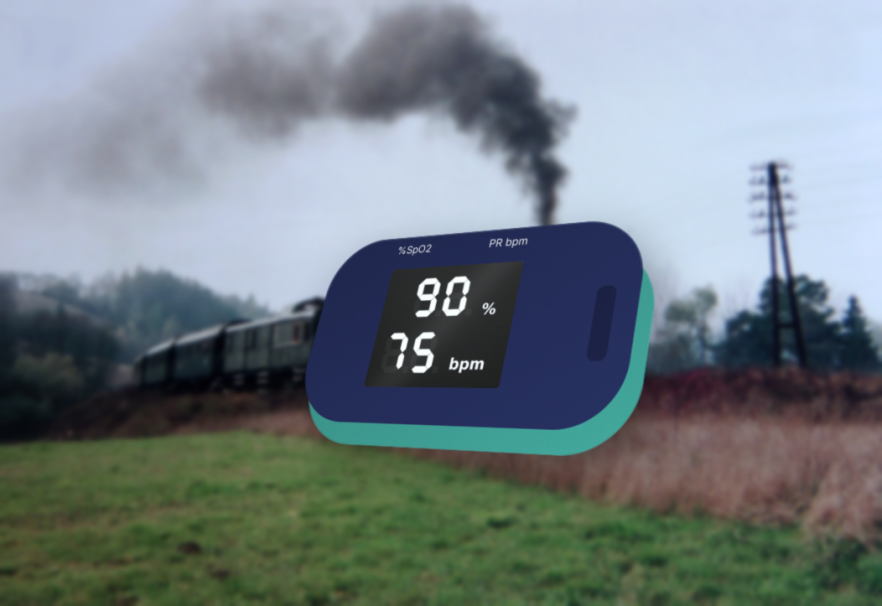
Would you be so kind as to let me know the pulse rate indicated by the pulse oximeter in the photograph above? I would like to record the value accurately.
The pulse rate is 75 bpm
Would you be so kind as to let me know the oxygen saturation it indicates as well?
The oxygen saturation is 90 %
